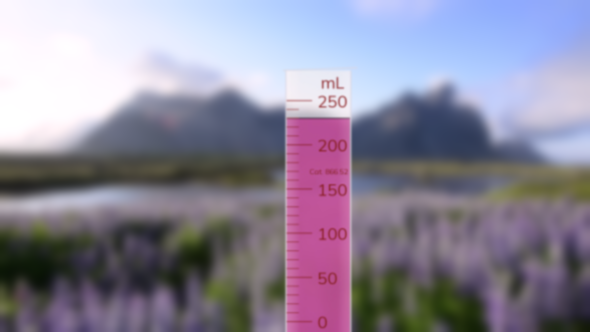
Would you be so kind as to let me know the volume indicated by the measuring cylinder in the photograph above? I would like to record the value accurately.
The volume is 230 mL
